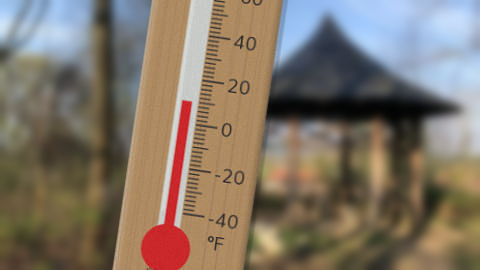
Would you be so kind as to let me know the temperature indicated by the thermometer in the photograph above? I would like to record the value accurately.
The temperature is 10 °F
